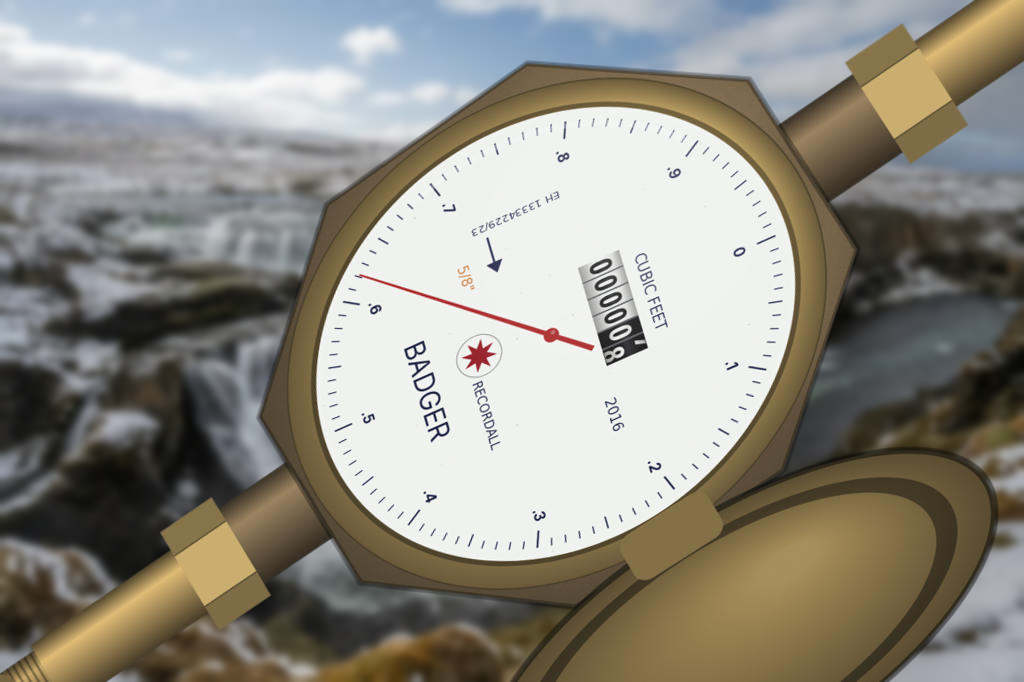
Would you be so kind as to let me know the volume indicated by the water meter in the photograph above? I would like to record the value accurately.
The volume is 7.62 ft³
